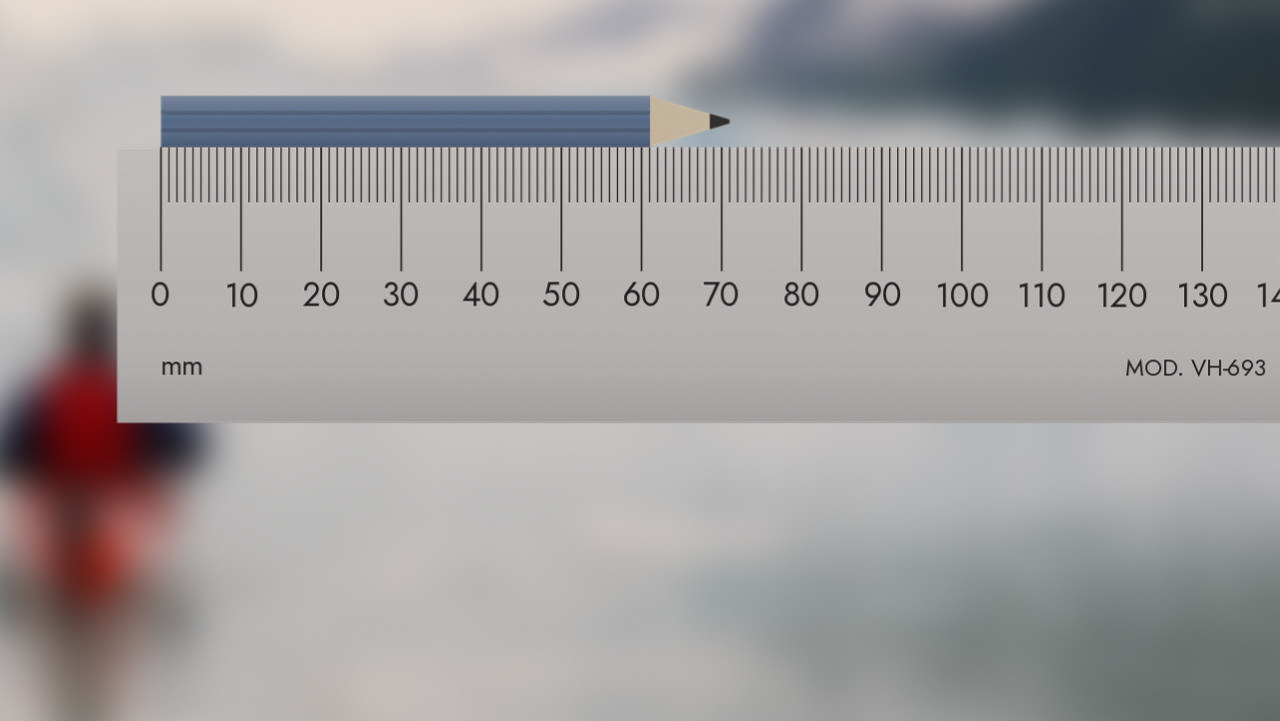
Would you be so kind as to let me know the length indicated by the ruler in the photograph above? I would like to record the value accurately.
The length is 71 mm
